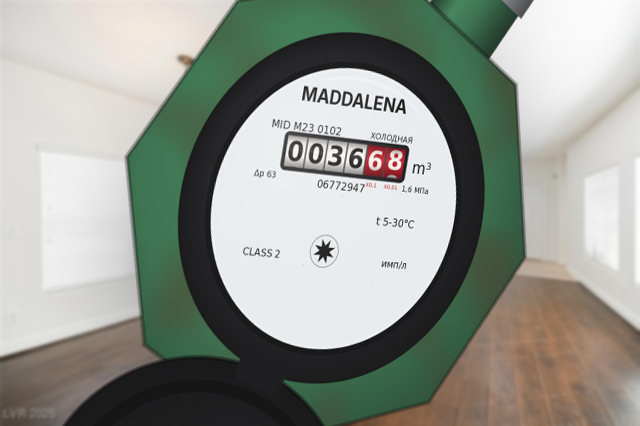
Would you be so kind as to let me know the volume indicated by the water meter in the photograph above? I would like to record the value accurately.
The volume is 36.68 m³
